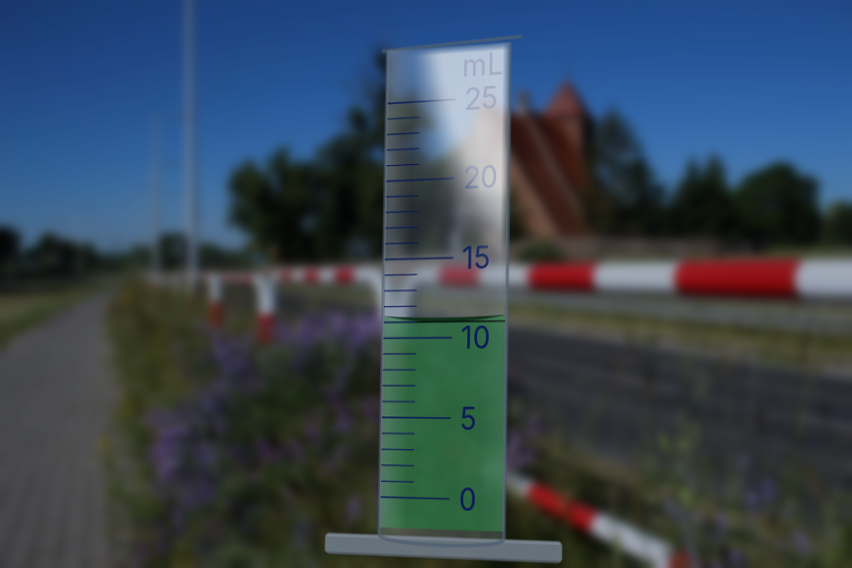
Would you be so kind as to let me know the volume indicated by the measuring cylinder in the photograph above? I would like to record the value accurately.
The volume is 11 mL
